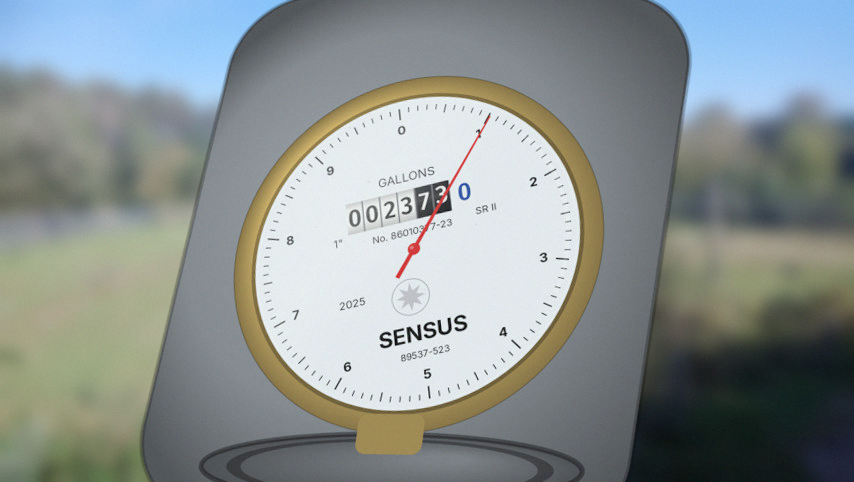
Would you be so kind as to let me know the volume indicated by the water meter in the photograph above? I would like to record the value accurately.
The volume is 23731.0 gal
